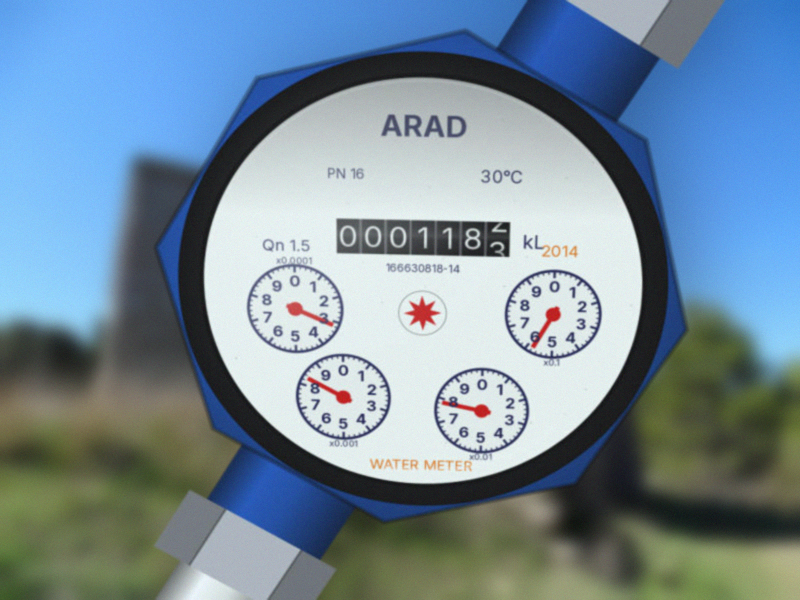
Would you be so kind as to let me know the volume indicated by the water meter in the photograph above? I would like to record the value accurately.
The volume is 1182.5783 kL
